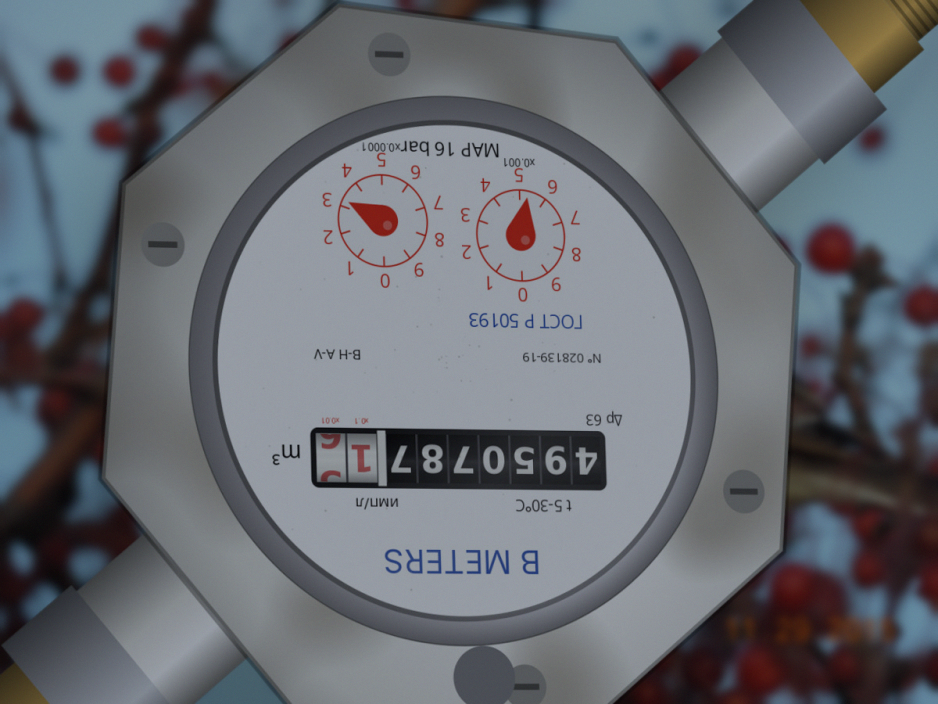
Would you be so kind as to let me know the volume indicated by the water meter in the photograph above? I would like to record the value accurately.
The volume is 4950787.1553 m³
